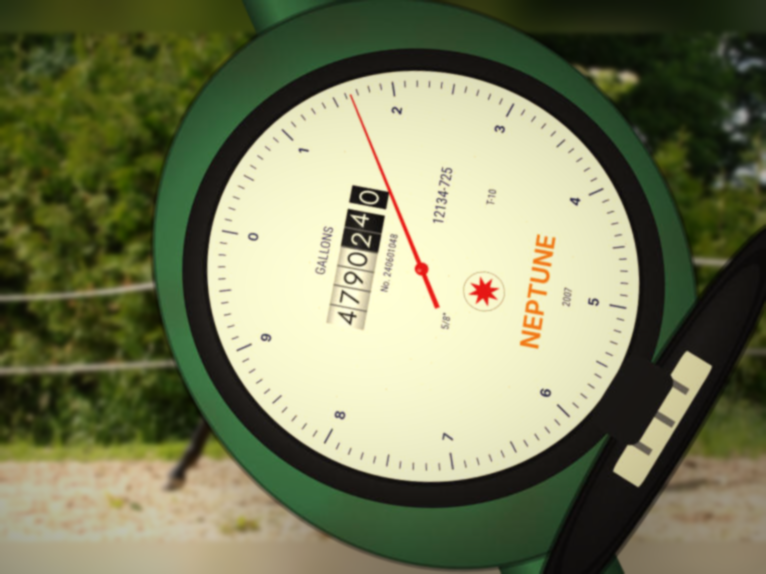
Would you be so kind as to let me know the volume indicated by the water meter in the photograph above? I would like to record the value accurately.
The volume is 4790241.6 gal
